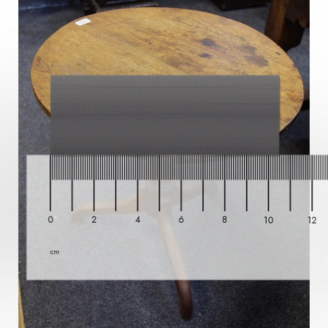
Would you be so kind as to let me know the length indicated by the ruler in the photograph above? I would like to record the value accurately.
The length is 10.5 cm
